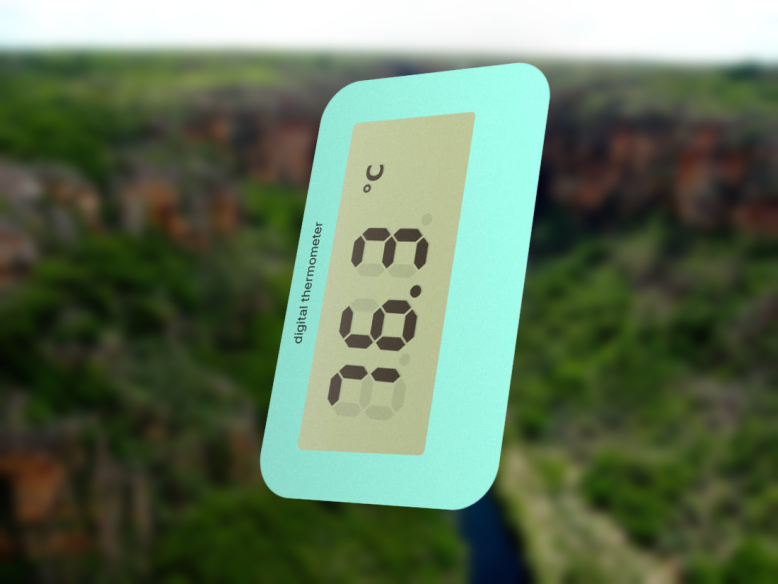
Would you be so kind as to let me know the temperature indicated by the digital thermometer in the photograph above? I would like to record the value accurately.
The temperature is 76.3 °C
